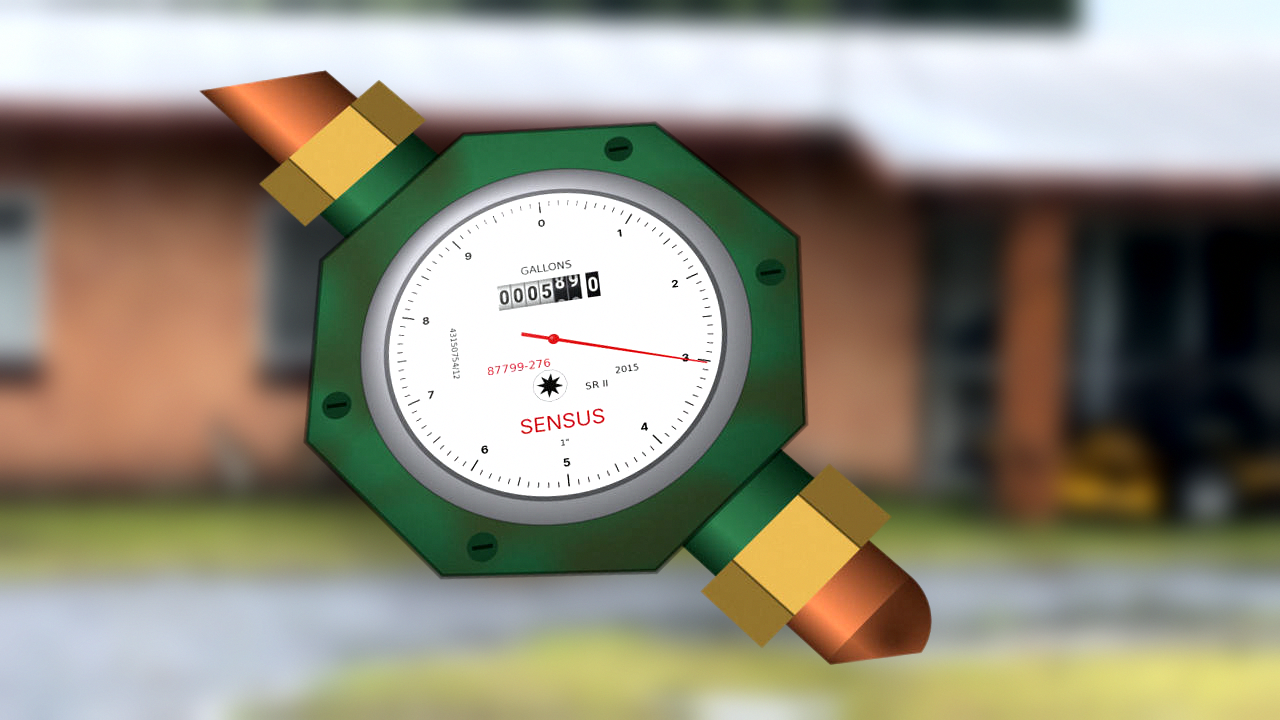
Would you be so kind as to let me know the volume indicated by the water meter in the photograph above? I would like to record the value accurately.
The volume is 5893.0 gal
